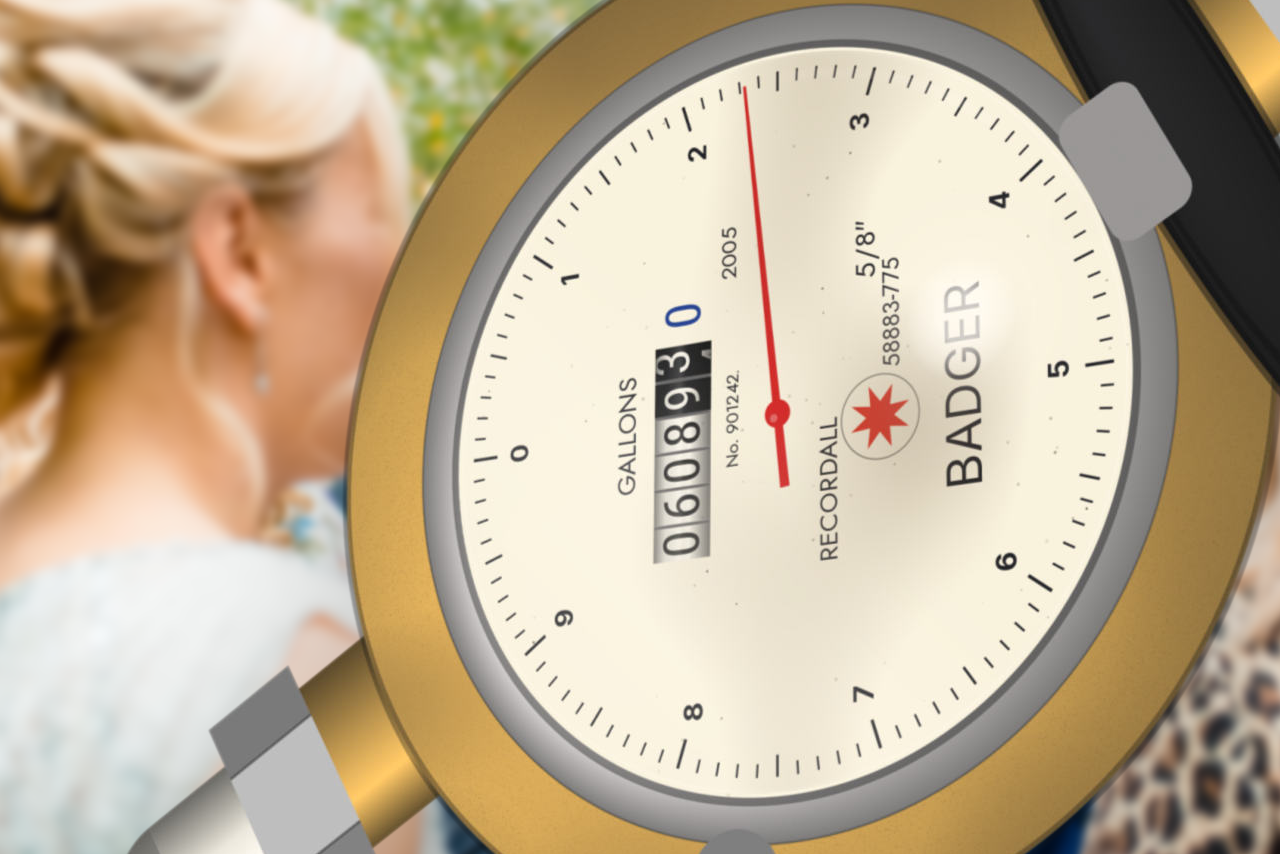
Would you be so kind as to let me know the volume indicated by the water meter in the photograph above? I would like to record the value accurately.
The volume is 608932.3 gal
